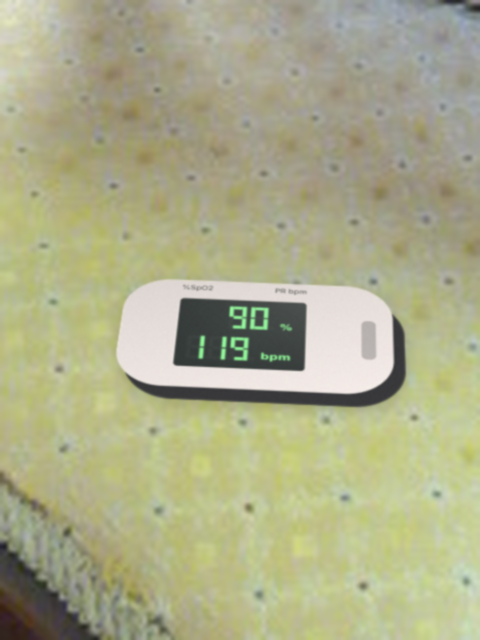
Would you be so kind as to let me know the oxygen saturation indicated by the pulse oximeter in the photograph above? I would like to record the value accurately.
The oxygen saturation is 90 %
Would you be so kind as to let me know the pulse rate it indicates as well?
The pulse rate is 119 bpm
